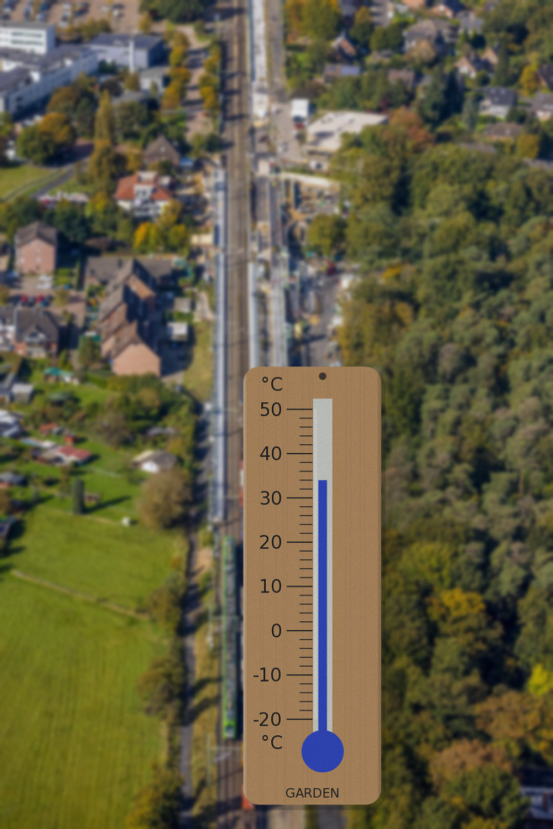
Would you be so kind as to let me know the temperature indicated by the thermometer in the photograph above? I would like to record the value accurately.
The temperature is 34 °C
